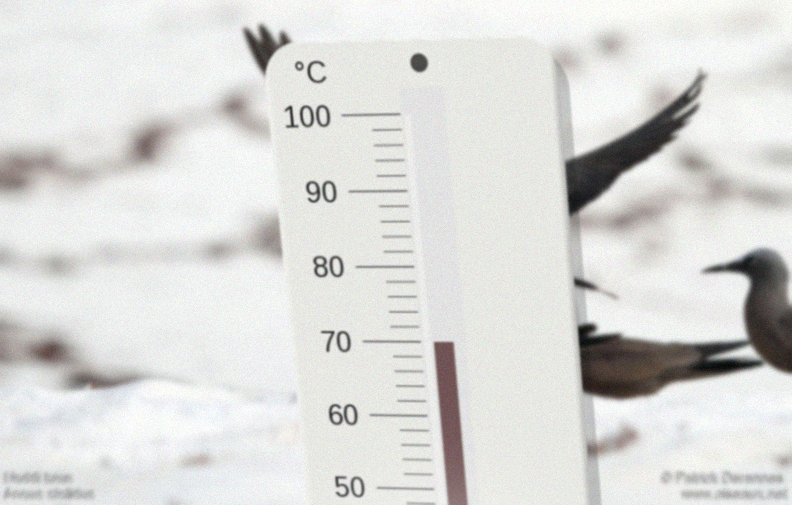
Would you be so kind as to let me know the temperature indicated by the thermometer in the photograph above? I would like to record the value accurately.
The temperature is 70 °C
